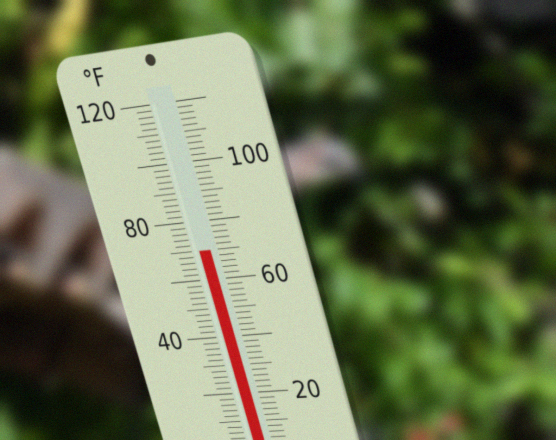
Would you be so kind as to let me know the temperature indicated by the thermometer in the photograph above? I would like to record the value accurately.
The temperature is 70 °F
